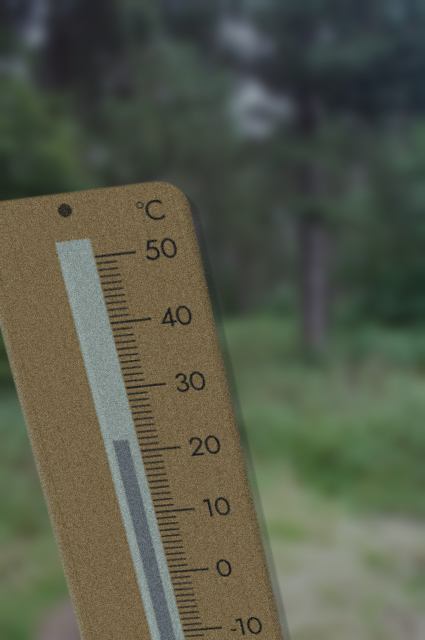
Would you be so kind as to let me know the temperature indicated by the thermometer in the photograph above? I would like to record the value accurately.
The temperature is 22 °C
